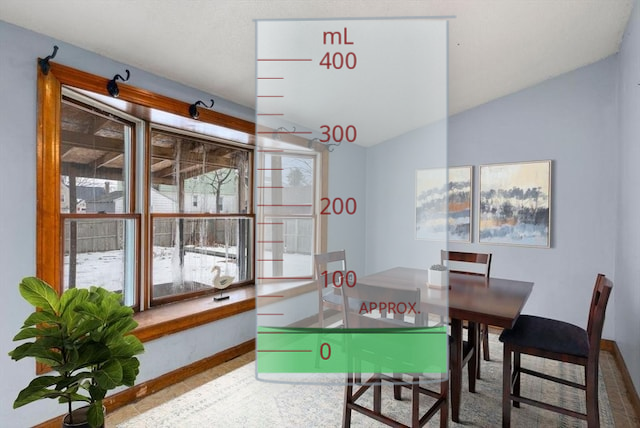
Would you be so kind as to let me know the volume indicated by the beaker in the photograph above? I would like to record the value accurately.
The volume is 25 mL
